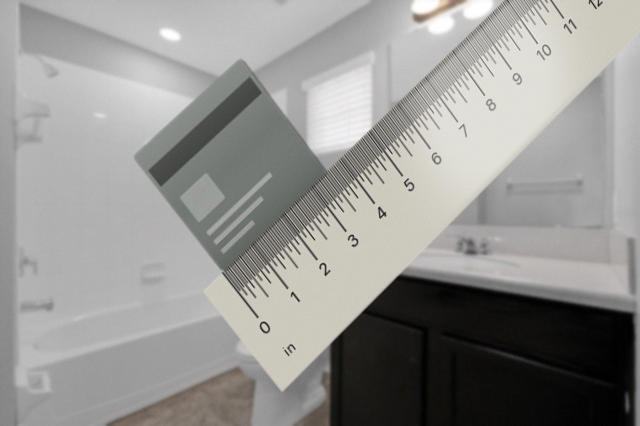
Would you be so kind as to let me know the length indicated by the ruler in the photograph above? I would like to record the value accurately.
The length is 3.5 in
